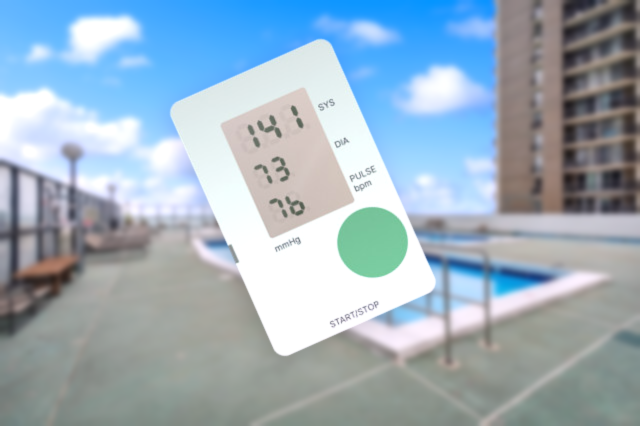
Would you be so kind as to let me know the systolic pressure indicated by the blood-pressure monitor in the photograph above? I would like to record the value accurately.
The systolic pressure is 141 mmHg
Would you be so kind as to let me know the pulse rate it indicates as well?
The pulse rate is 76 bpm
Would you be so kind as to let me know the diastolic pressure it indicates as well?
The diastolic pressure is 73 mmHg
